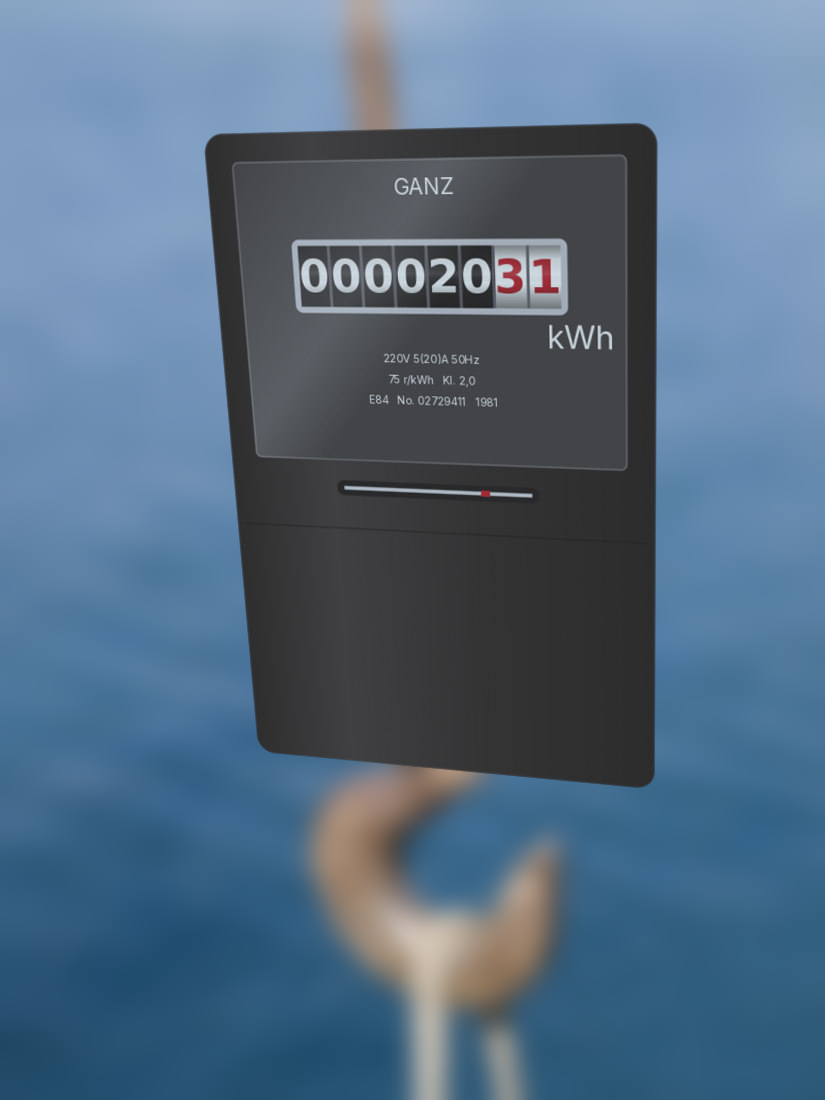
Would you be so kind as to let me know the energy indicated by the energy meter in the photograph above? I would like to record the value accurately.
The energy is 20.31 kWh
